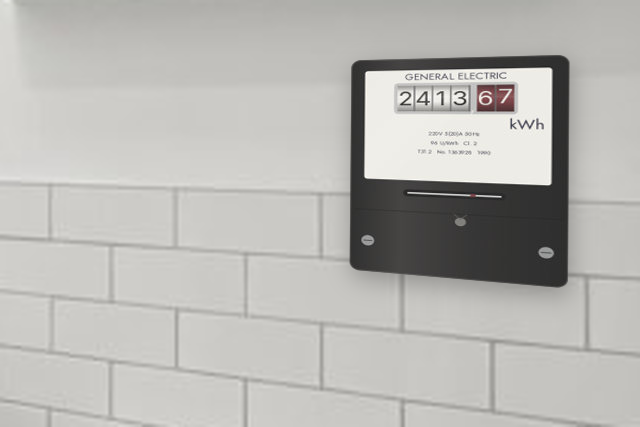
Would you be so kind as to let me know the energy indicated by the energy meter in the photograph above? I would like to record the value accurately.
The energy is 2413.67 kWh
